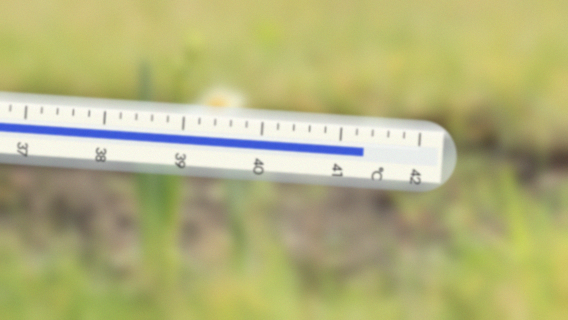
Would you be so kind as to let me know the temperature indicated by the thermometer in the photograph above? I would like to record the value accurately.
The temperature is 41.3 °C
